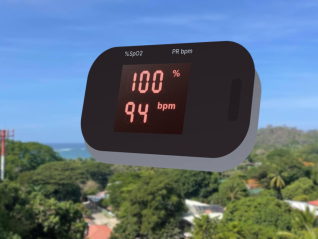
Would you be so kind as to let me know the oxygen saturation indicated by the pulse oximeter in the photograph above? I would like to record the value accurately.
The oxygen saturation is 100 %
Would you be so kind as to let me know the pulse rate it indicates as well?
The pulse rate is 94 bpm
